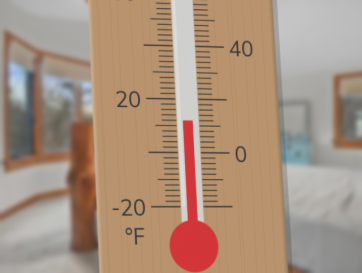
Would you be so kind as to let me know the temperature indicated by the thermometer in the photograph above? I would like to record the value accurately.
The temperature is 12 °F
